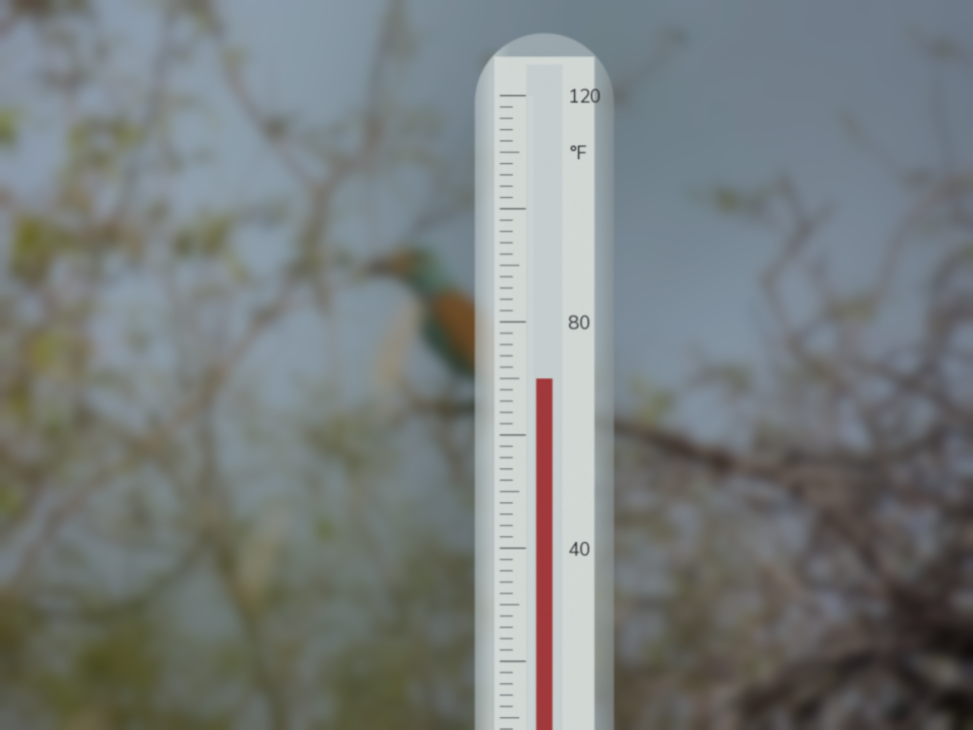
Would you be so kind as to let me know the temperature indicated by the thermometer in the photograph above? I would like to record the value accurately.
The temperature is 70 °F
